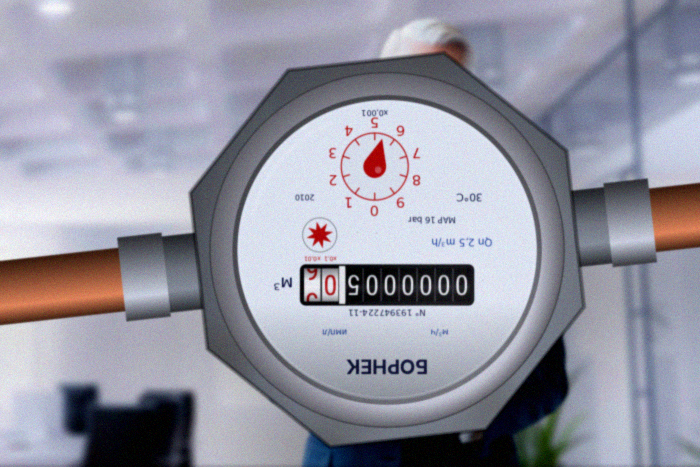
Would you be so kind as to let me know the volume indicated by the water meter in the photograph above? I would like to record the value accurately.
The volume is 5.055 m³
